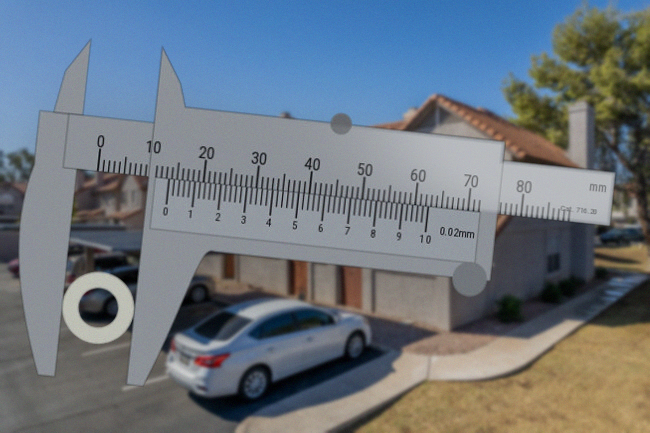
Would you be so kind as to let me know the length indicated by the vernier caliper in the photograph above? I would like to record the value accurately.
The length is 13.5 mm
